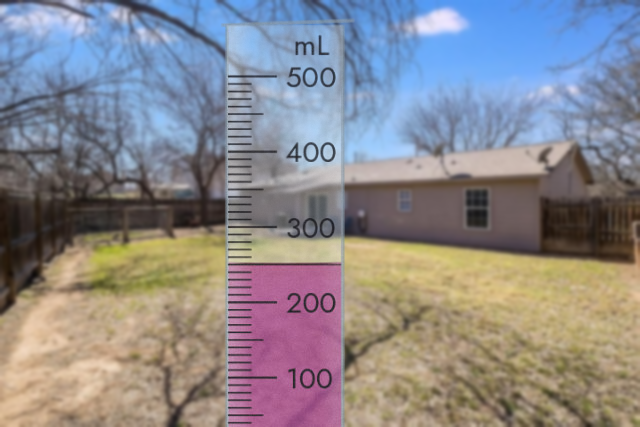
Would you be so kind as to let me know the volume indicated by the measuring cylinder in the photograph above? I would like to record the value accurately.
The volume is 250 mL
